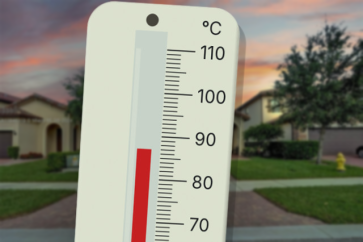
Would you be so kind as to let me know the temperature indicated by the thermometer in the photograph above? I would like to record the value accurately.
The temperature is 87 °C
